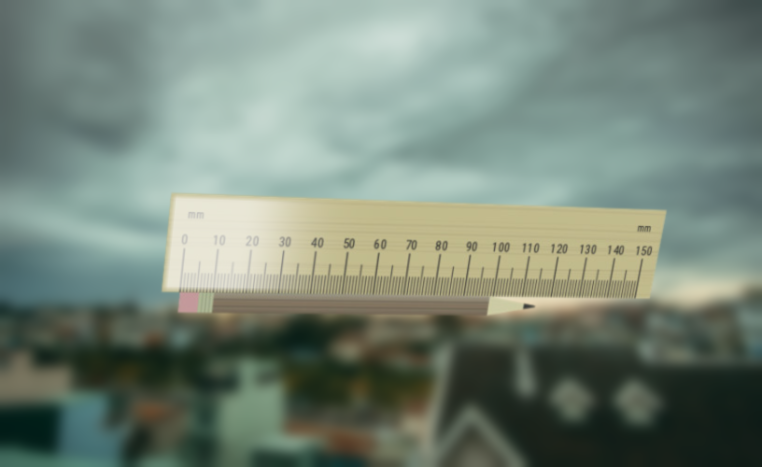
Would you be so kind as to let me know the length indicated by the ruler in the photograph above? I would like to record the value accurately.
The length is 115 mm
